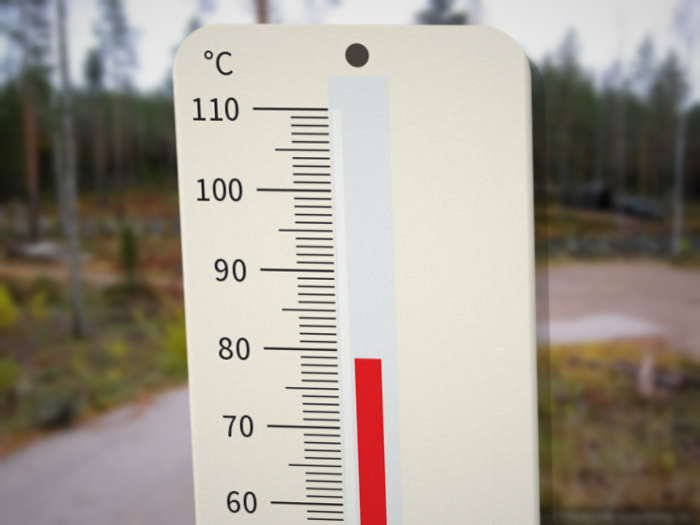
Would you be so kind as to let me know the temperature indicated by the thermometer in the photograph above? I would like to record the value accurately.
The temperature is 79 °C
